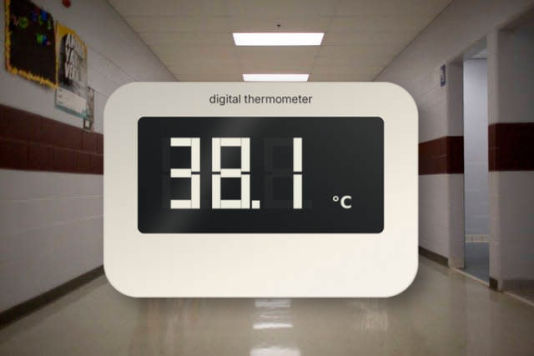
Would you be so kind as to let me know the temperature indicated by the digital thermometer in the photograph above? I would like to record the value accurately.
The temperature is 38.1 °C
